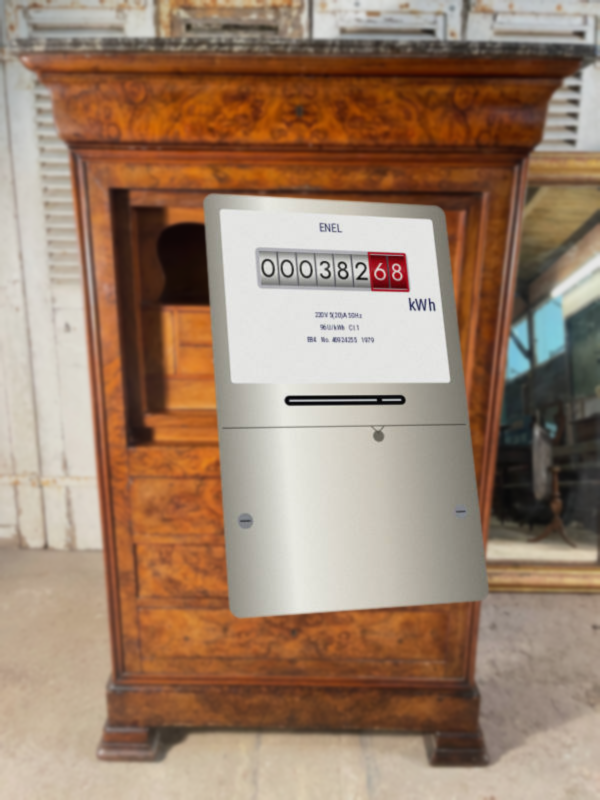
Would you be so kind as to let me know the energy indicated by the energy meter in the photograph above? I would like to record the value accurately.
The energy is 382.68 kWh
